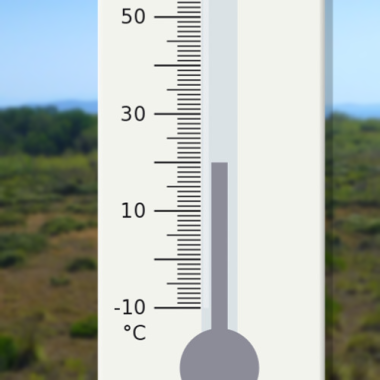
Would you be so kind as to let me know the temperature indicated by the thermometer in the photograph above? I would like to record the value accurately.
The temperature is 20 °C
